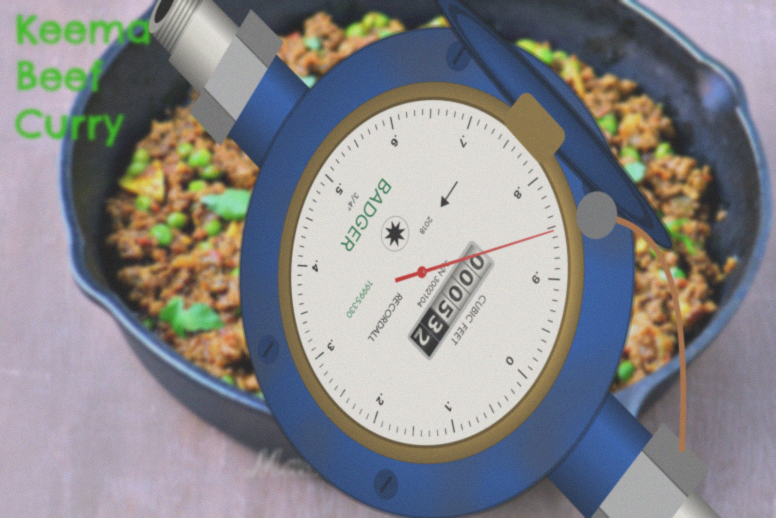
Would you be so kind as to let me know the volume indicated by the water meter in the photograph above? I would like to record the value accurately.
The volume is 531.85 ft³
